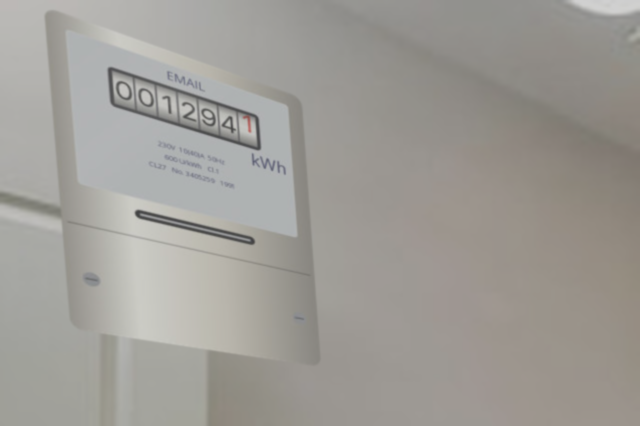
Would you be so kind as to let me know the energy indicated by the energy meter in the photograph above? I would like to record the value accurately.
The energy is 1294.1 kWh
